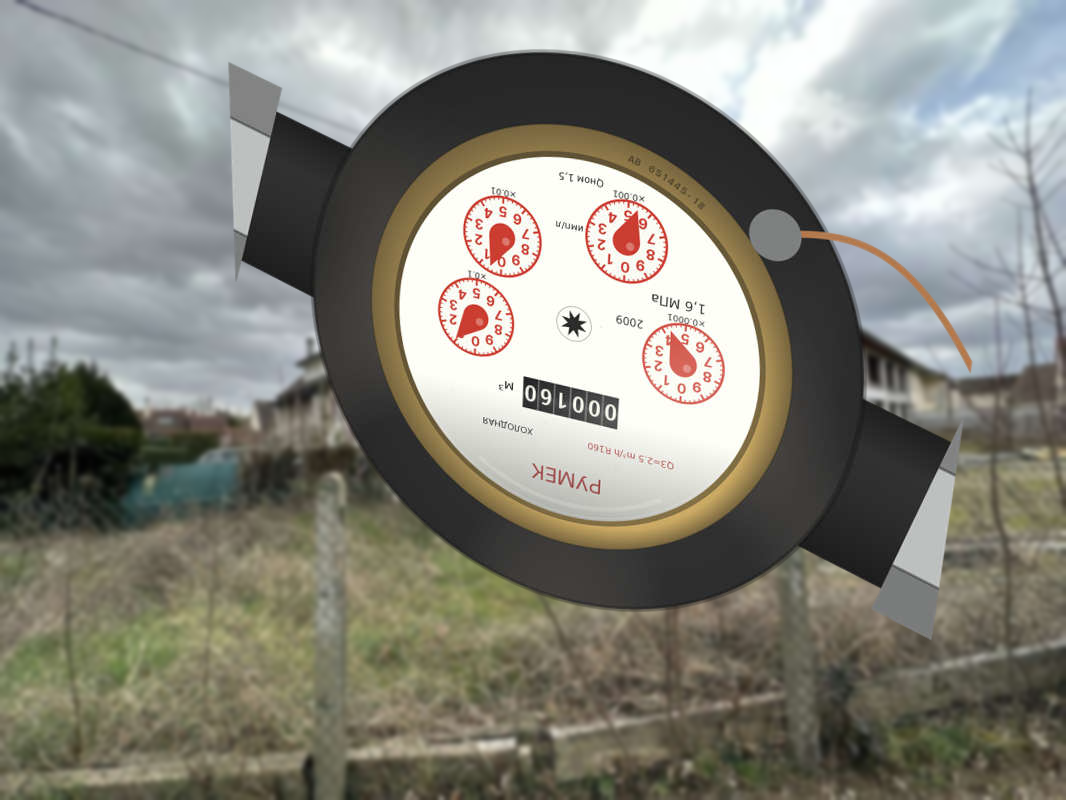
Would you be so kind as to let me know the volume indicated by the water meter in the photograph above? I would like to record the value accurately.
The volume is 160.1054 m³
